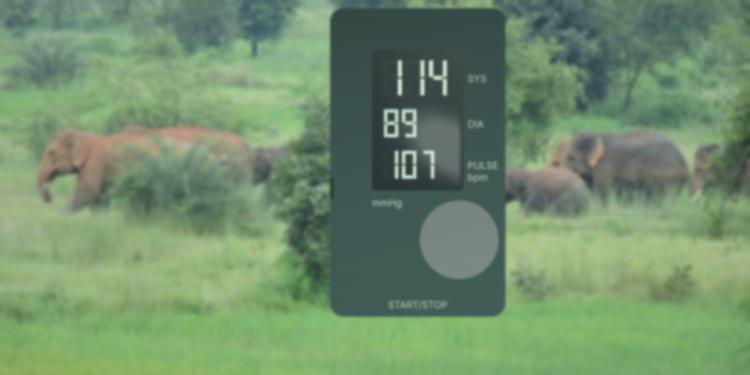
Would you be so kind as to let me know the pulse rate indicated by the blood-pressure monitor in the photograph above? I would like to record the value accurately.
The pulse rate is 107 bpm
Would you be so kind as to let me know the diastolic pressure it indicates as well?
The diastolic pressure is 89 mmHg
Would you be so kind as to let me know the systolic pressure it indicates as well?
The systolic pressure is 114 mmHg
